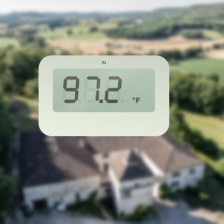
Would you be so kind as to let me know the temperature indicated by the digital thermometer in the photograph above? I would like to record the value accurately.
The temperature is 97.2 °F
